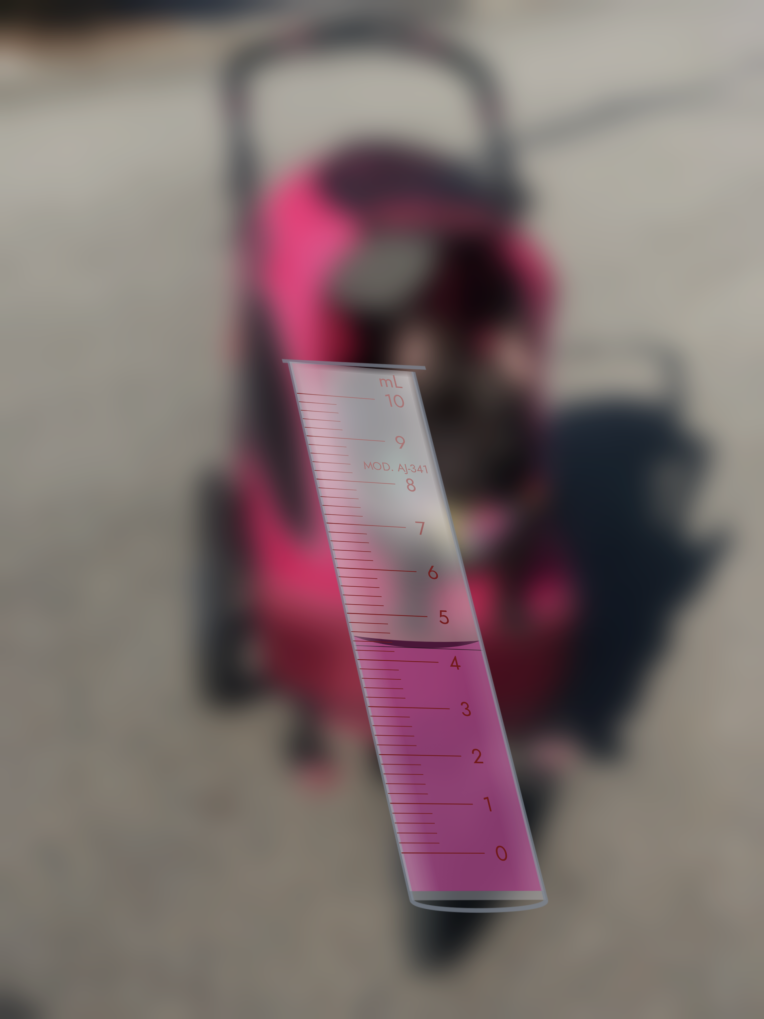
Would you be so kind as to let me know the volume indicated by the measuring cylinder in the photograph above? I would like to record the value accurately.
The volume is 4.3 mL
